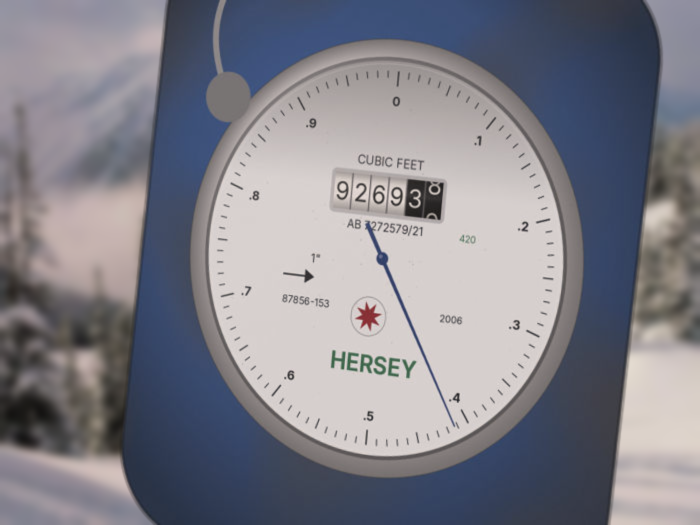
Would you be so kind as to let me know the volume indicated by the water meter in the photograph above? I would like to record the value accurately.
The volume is 926938.41 ft³
